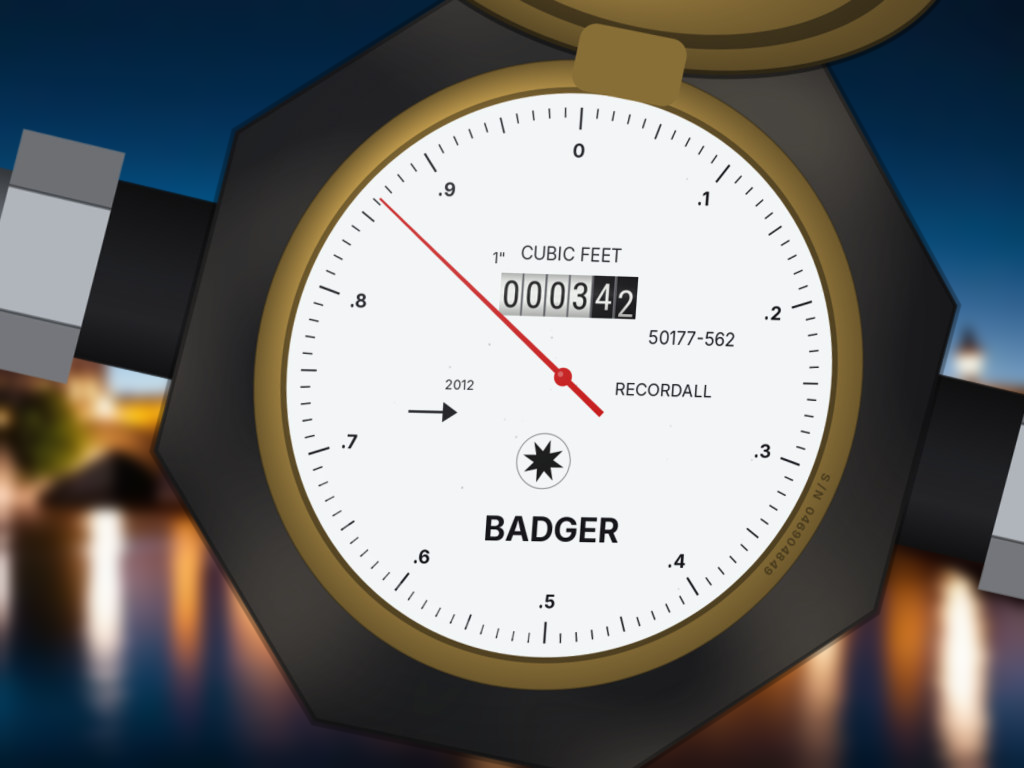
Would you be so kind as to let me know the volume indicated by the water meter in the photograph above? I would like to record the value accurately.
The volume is 341.86 ft³
